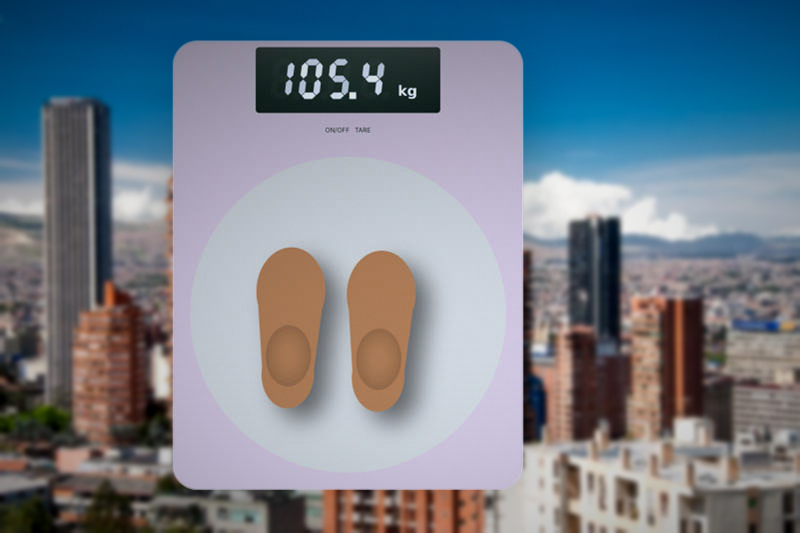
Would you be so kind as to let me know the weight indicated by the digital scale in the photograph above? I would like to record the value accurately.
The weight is 105.4 kg
